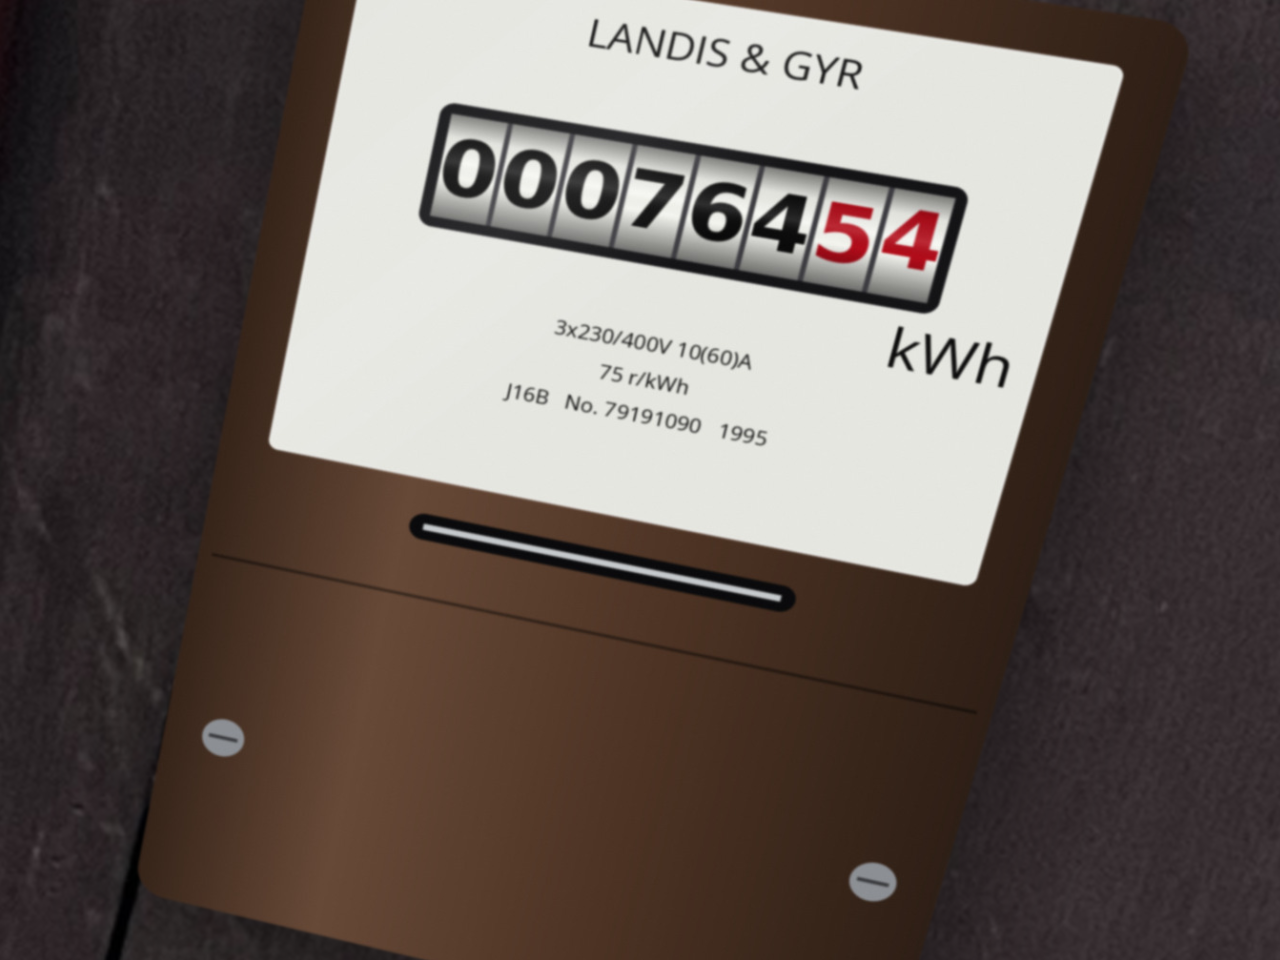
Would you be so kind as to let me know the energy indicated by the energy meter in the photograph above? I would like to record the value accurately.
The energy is 764.54 kWh
